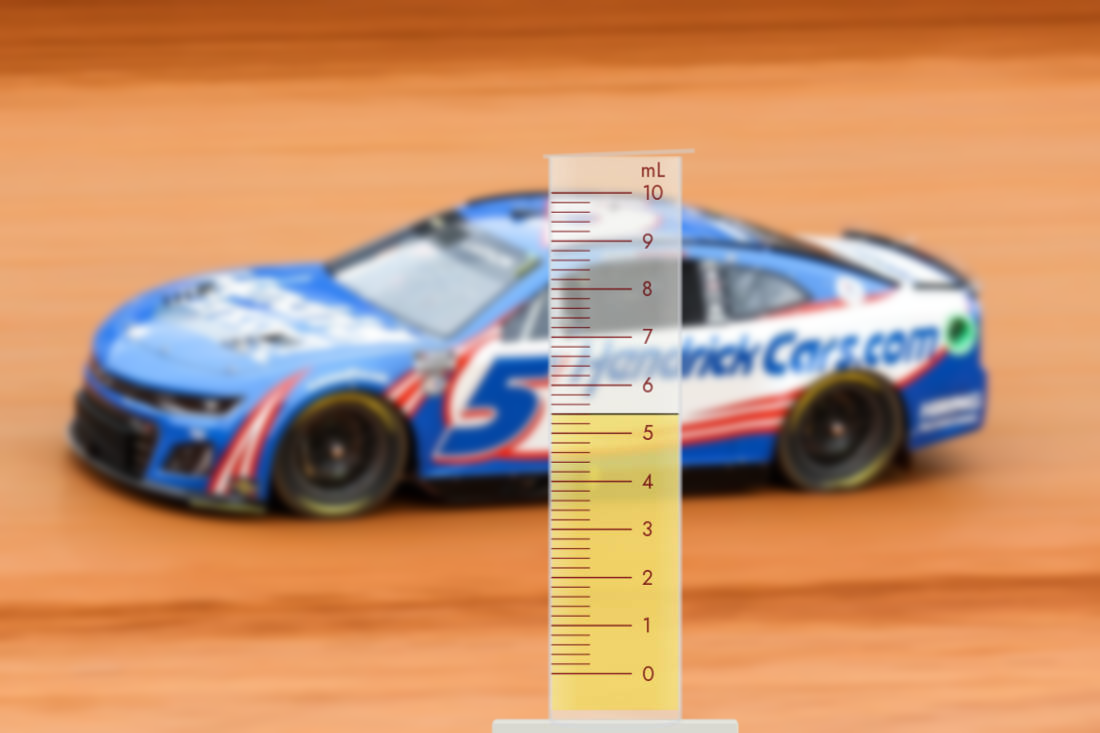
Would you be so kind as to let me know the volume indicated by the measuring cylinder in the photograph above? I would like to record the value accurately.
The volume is 5.4 mL
